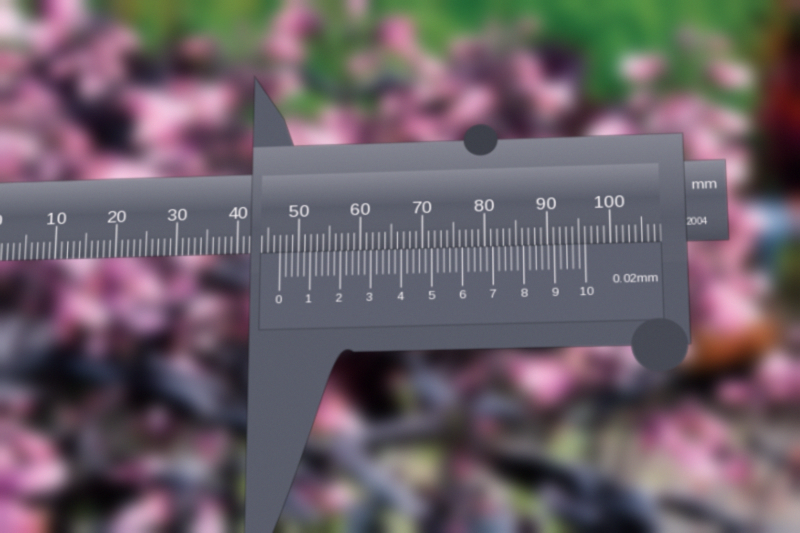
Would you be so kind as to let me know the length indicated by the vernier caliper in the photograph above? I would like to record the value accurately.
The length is 47.0 mm
